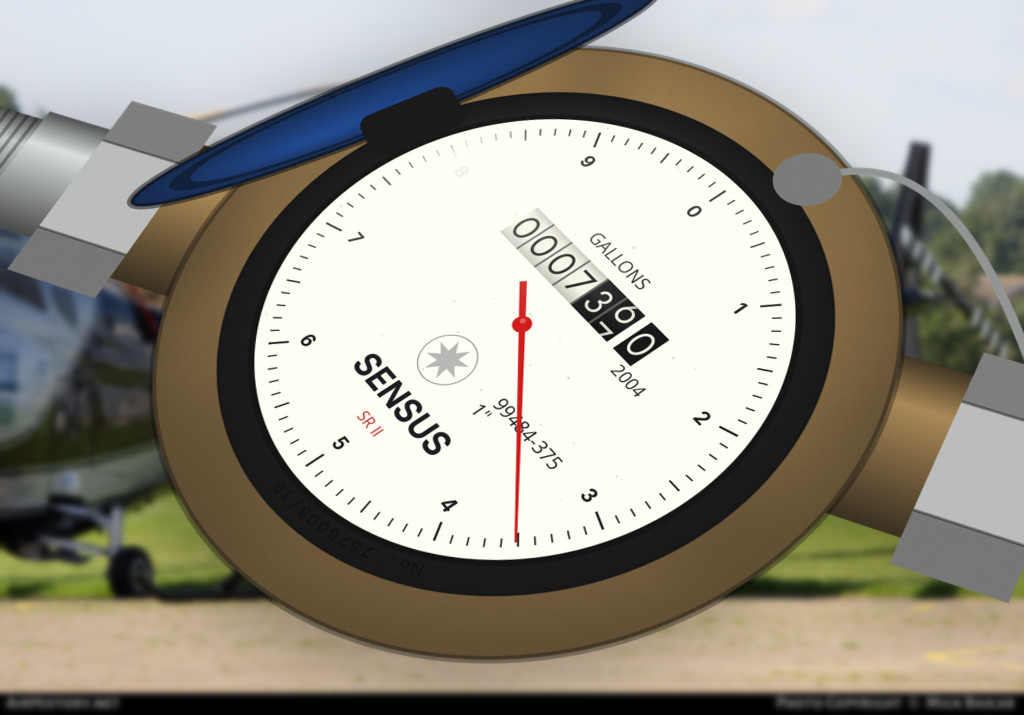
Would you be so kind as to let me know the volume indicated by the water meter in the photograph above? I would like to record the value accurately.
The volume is 7363.5 gal
